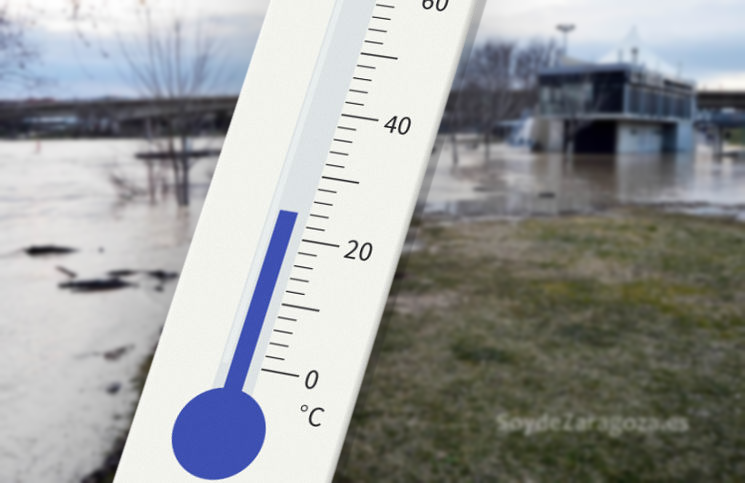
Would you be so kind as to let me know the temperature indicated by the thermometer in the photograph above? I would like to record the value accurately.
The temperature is 24 °C
